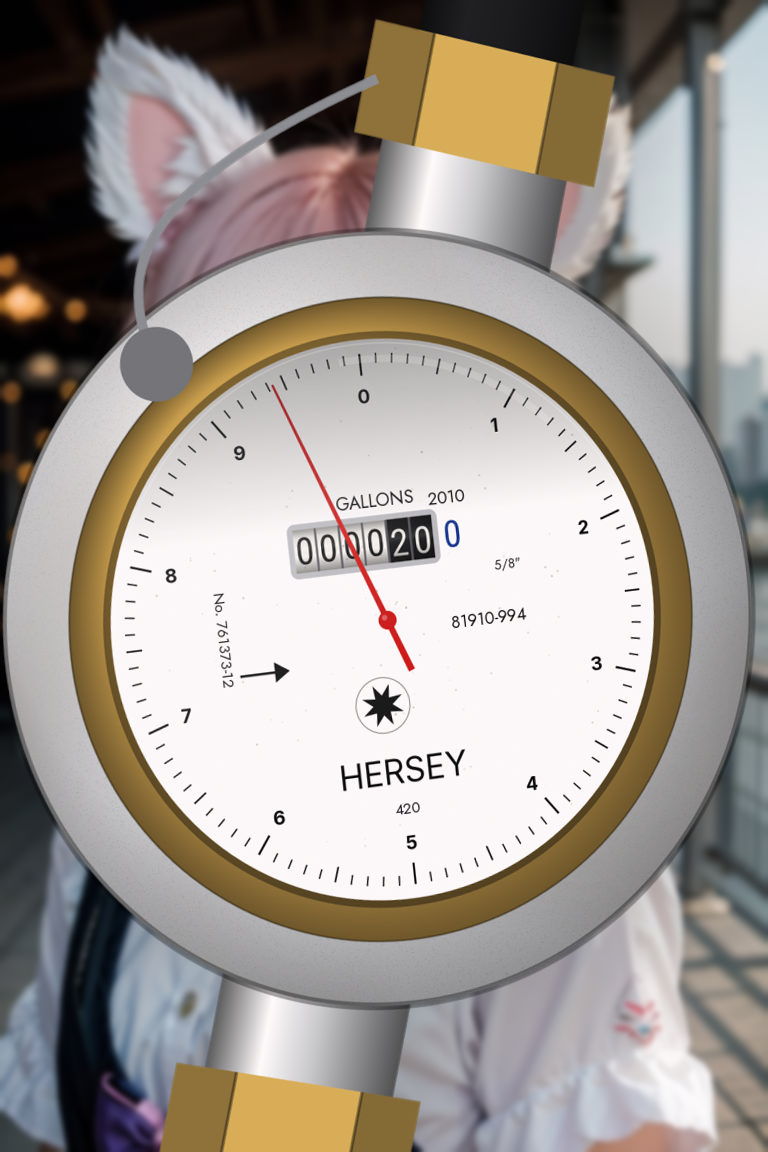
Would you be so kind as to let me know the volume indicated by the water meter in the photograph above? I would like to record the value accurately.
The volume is 199.4 gal
